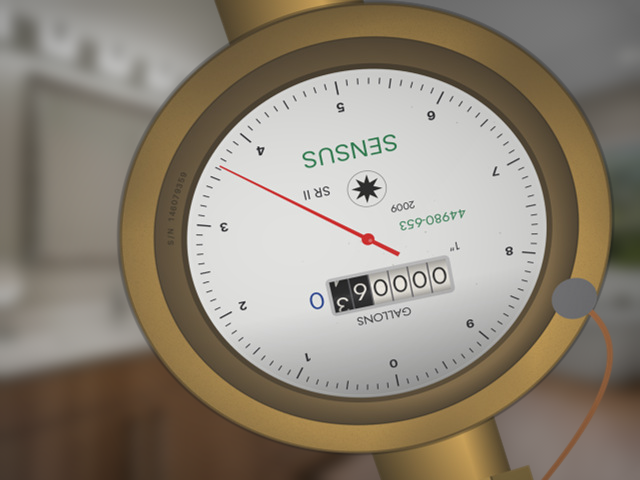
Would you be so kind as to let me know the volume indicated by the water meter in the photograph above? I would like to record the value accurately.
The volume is 633.6 gal
